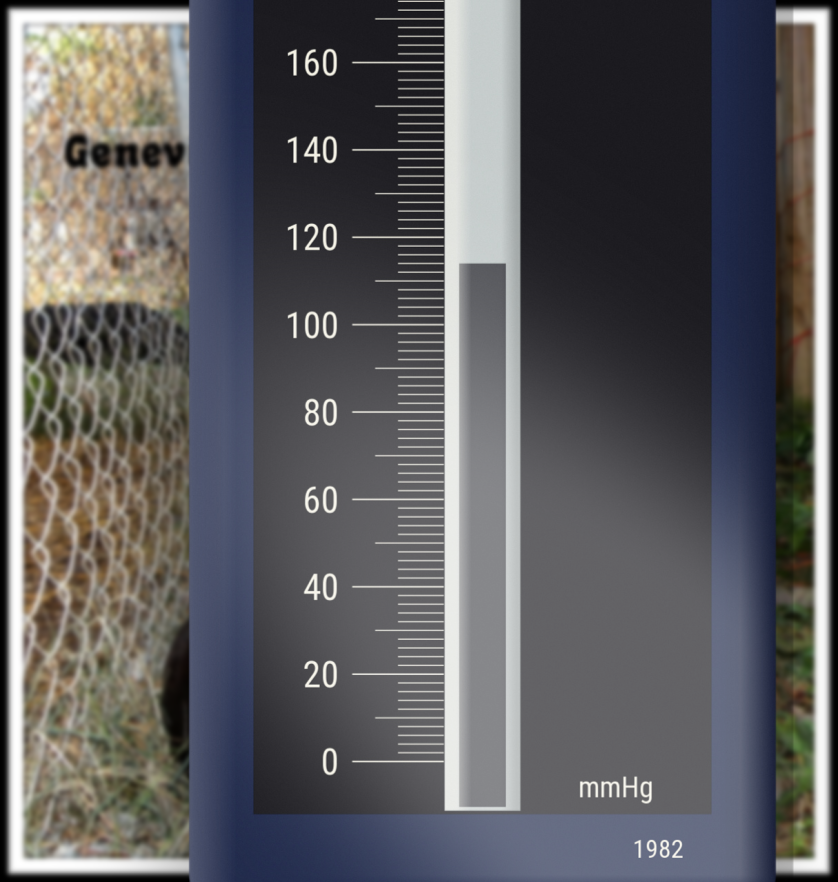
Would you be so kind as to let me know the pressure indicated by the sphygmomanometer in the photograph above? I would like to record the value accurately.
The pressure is 114 mmHg
